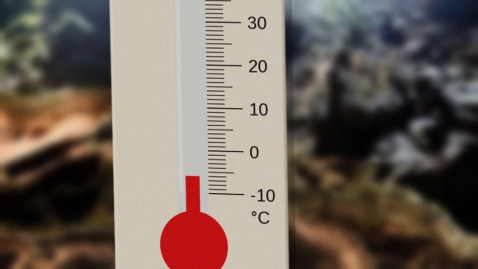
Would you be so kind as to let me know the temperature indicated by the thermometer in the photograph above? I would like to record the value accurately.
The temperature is -6 °C
